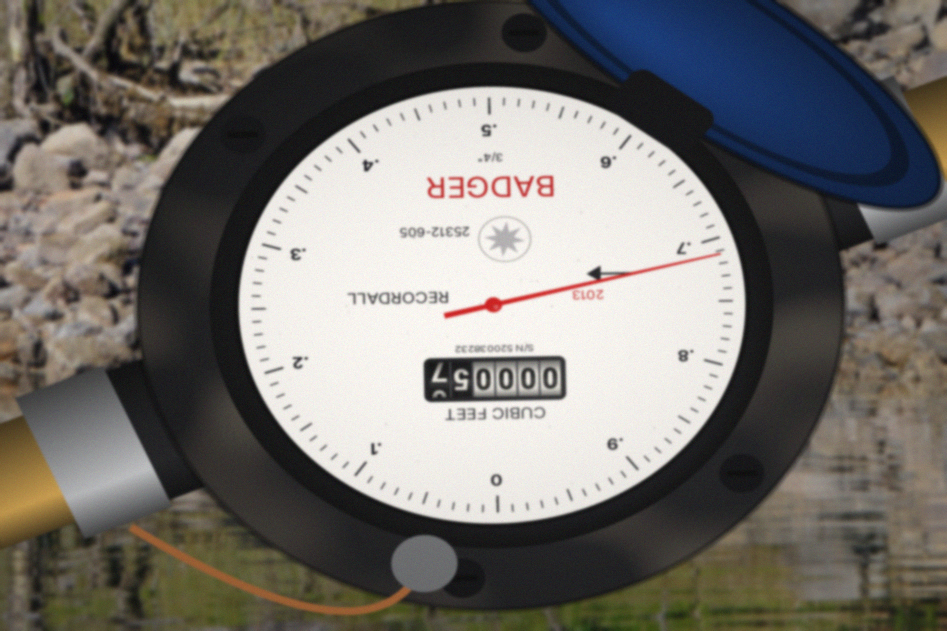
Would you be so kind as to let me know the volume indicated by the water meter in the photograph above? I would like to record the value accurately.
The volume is 56.71 ft³
